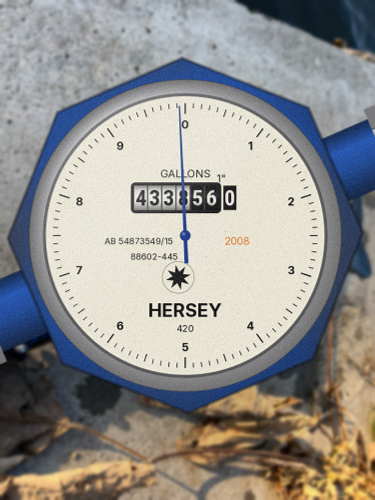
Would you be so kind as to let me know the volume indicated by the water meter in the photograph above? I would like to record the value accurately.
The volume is 4338559.9 gal
